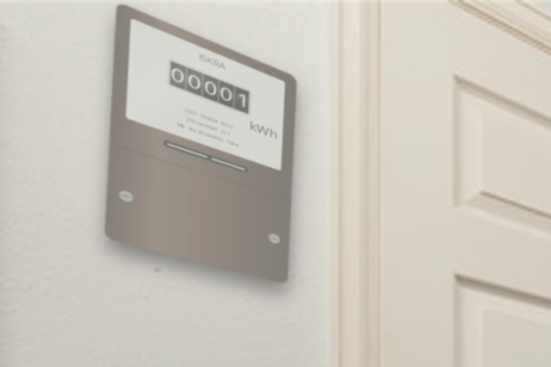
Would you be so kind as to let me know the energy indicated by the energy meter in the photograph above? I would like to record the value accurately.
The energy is 1 kWh
